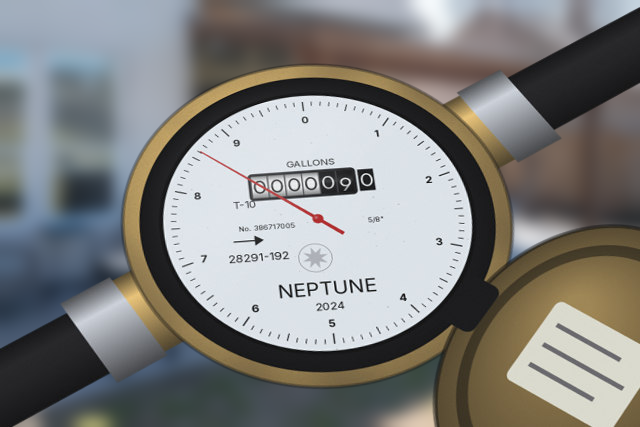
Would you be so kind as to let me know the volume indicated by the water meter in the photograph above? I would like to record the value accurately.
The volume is 88.6 gal
